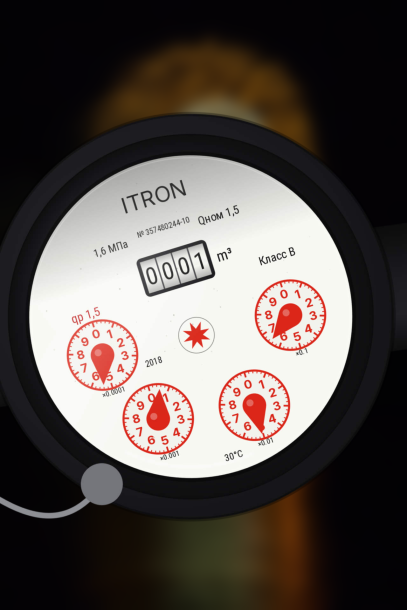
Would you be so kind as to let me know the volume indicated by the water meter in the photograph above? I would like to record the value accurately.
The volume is 1.6505 m³
